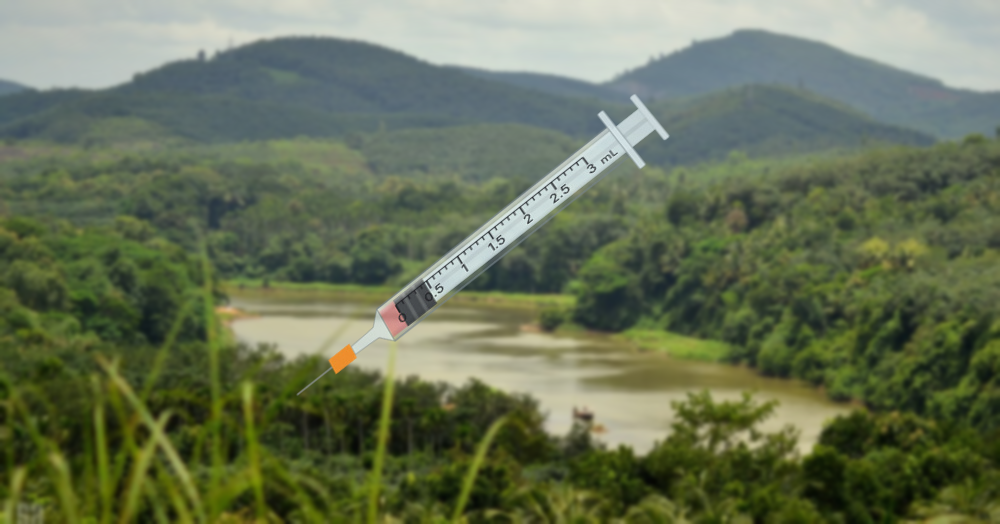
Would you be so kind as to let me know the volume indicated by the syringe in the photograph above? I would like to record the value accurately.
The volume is 0 mL
